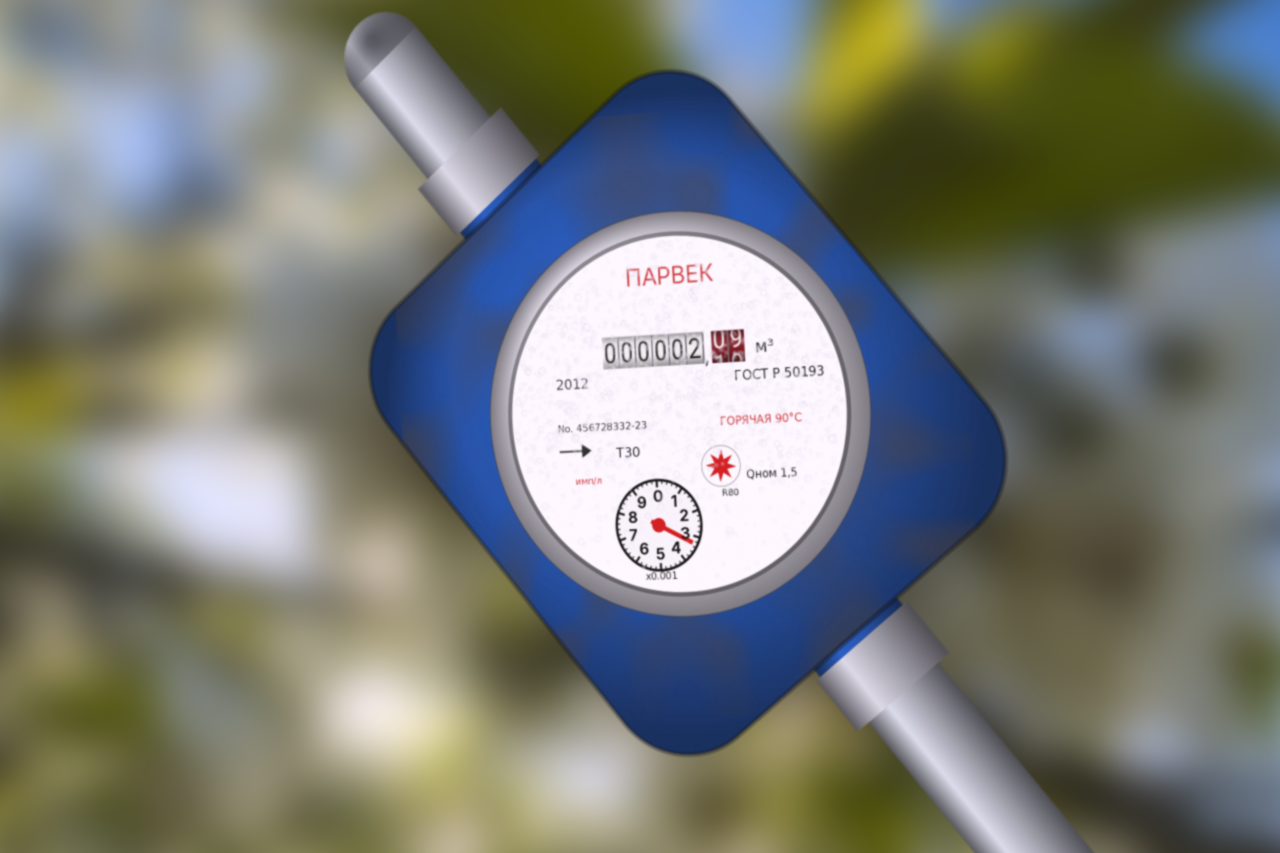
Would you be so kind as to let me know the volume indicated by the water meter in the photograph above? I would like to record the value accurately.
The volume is 2.093 m³
